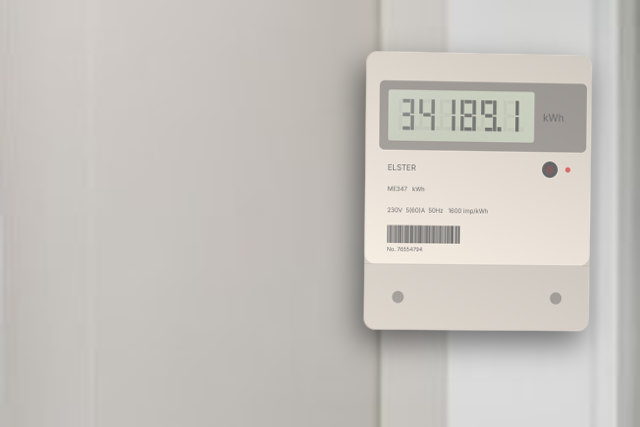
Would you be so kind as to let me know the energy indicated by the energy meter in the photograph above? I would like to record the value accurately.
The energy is 34189.1 kWh
